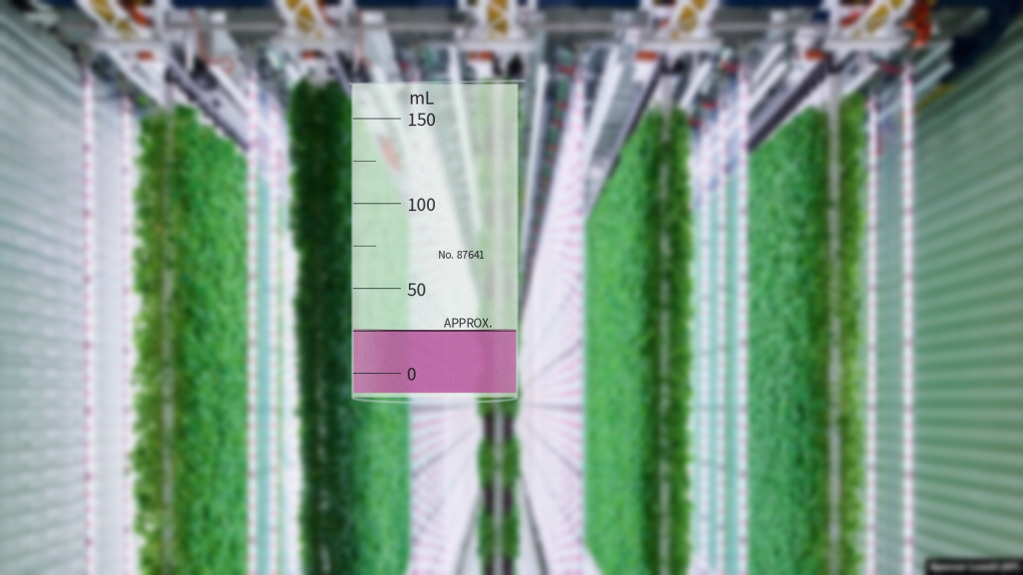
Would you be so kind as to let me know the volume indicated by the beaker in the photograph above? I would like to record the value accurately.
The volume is 25 mL
